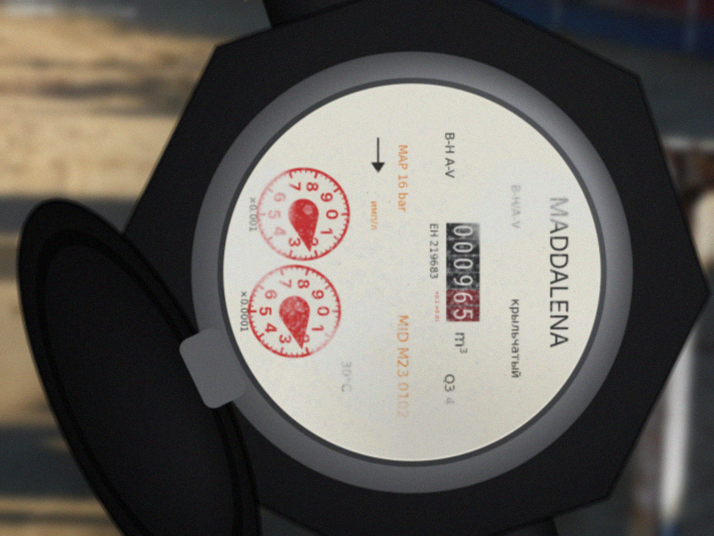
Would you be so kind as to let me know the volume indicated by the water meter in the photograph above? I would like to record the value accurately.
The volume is 9.6522 m³
